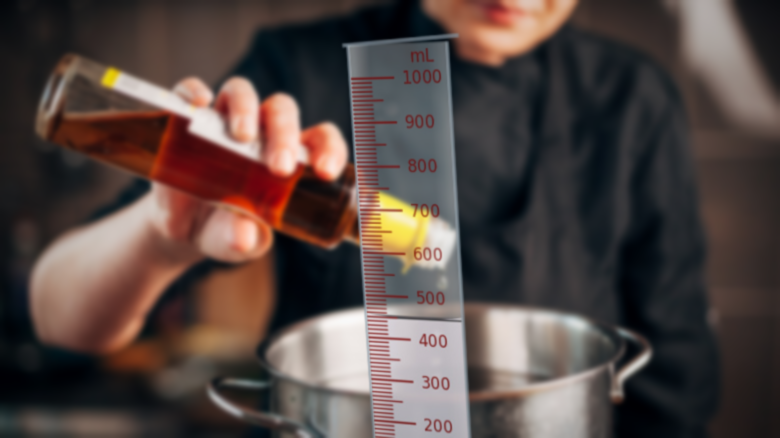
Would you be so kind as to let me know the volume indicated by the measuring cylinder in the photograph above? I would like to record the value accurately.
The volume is 450 mL
